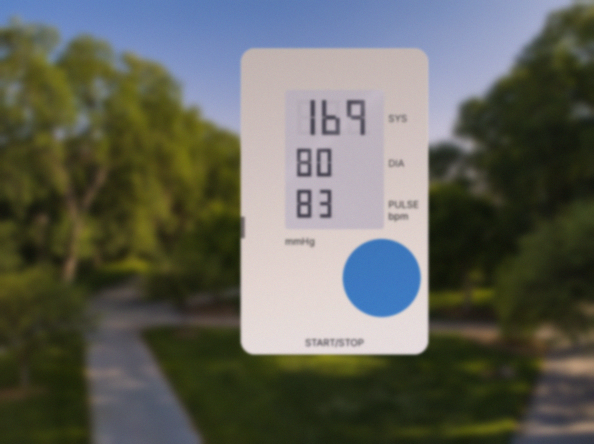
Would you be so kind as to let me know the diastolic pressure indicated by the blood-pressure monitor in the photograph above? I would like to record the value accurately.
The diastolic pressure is 80 mmHg
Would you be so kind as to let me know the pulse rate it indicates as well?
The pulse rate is 83 bpm
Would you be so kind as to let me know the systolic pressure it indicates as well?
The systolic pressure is 169 mmHg
